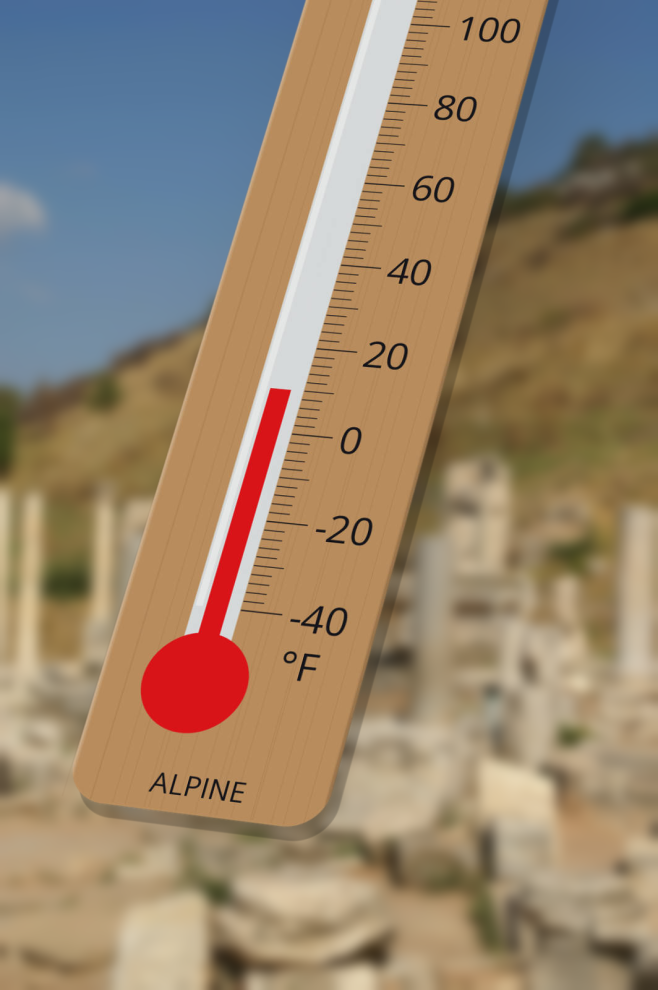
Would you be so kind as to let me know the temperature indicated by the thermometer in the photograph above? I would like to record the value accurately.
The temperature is 10 °F
